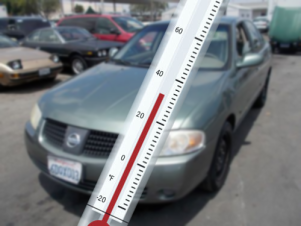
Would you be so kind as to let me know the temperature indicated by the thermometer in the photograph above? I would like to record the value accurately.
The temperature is 32 °F
